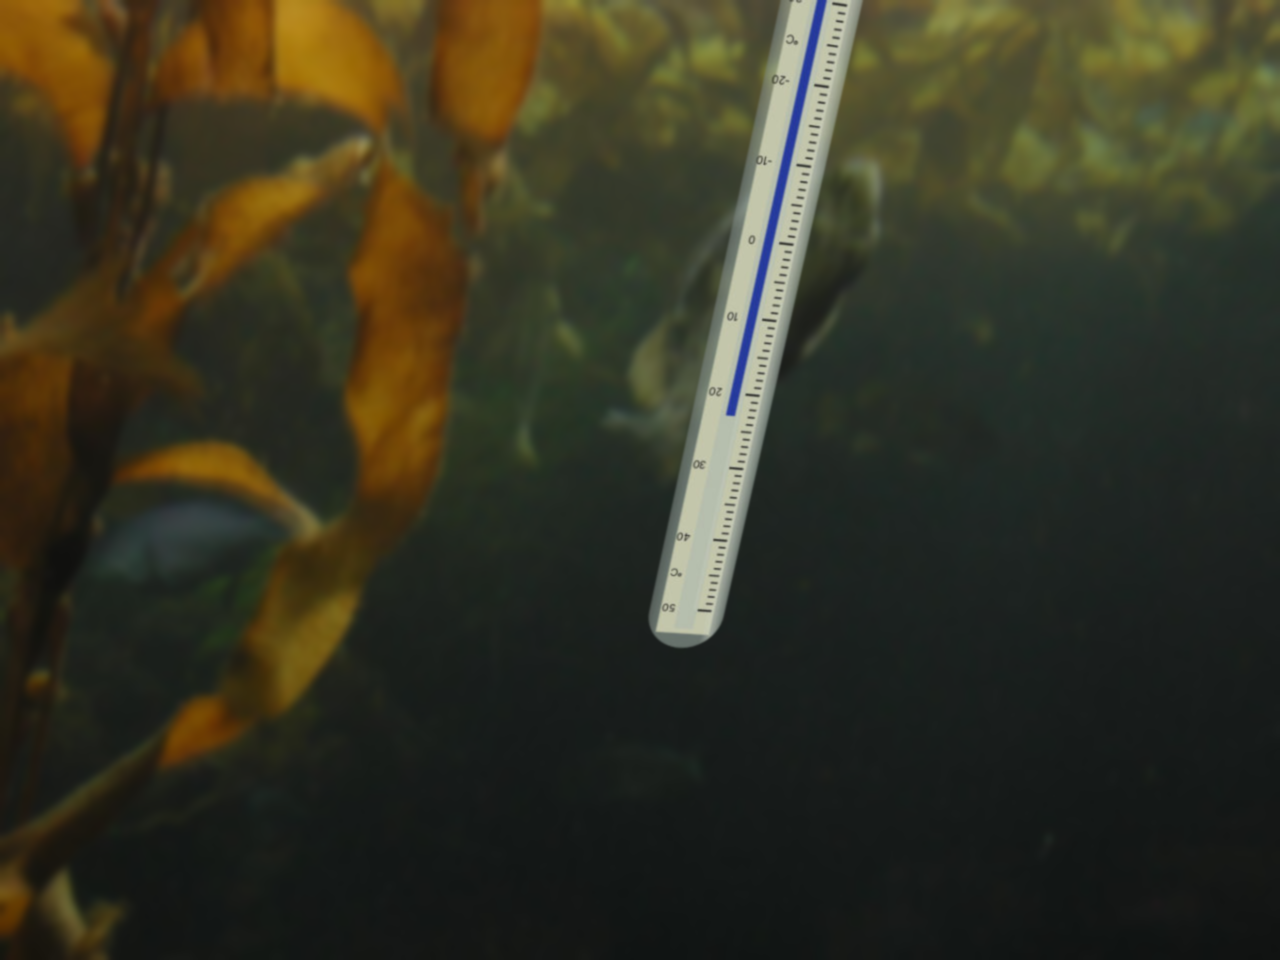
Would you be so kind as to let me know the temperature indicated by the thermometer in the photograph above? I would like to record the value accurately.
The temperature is 23 °C
